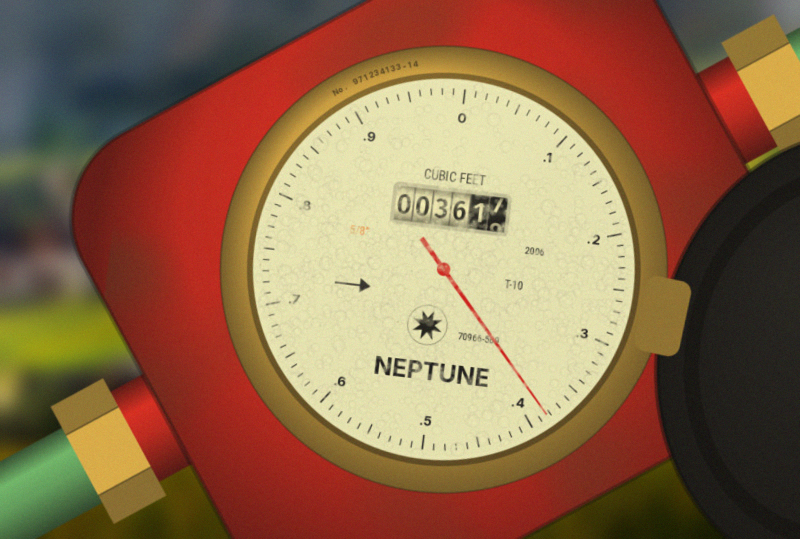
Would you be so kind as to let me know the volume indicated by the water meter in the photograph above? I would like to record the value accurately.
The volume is 3617.38 ft³
